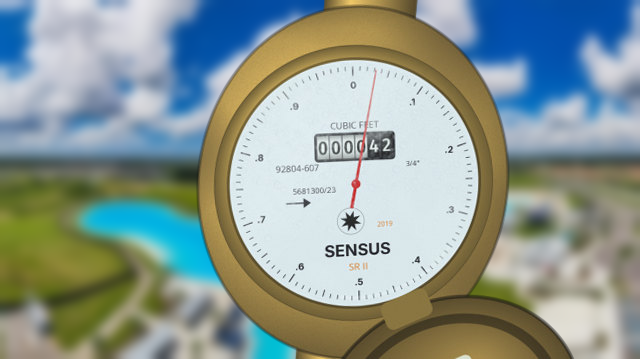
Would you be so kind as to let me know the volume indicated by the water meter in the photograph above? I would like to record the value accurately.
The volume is 42.03 ft³
